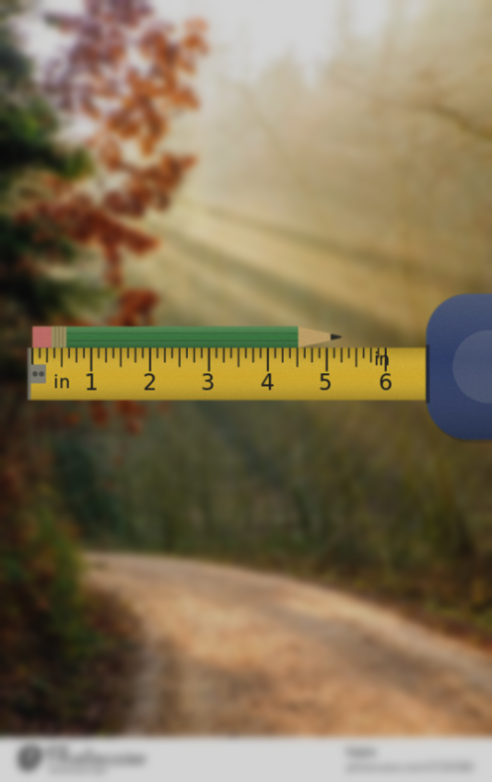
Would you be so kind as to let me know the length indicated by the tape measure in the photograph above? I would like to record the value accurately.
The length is 5.25 in
